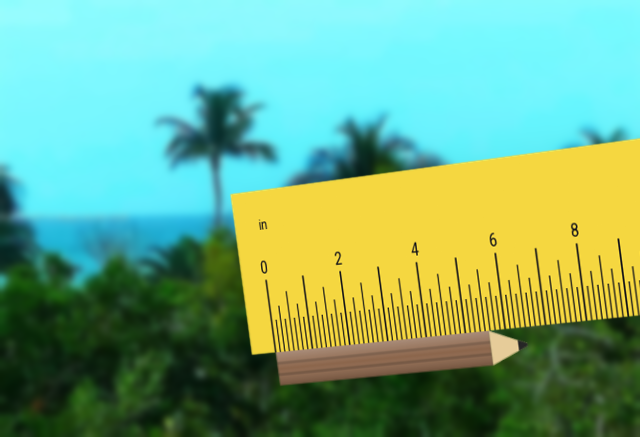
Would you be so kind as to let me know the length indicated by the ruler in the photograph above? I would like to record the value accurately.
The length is 6.5 in
